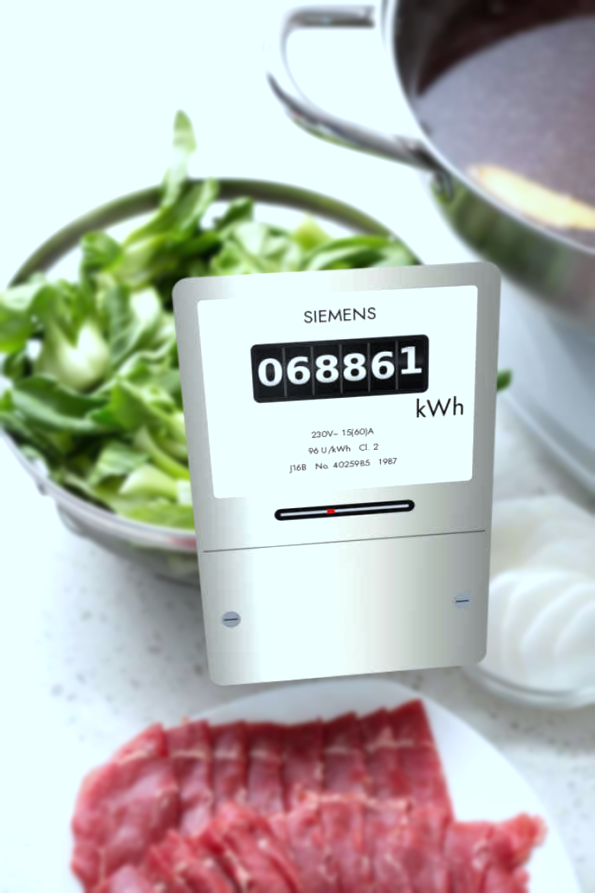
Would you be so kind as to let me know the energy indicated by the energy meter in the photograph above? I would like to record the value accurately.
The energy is 68861 kWh
